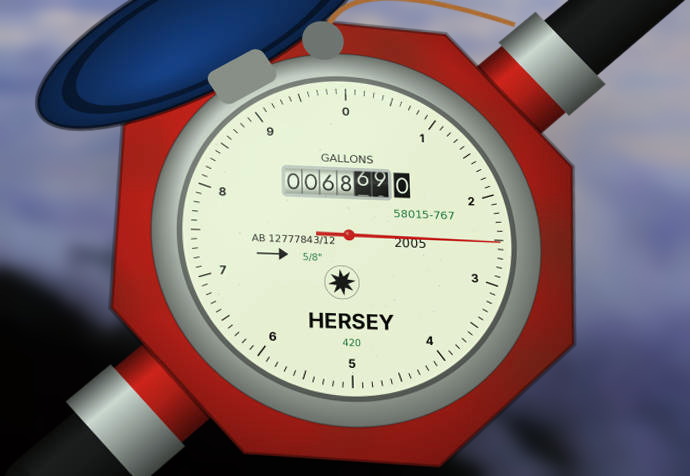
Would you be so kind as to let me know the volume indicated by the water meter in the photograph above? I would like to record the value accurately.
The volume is 68692.5 gal
